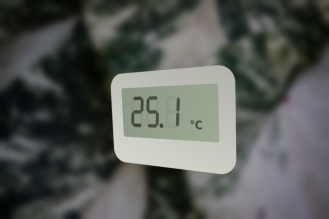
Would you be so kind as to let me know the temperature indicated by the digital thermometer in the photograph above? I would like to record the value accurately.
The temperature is 25.1 °C
